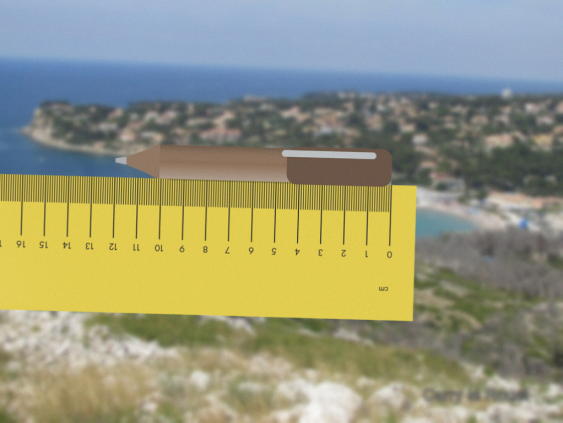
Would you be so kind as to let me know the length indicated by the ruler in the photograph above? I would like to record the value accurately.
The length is 12 cm
